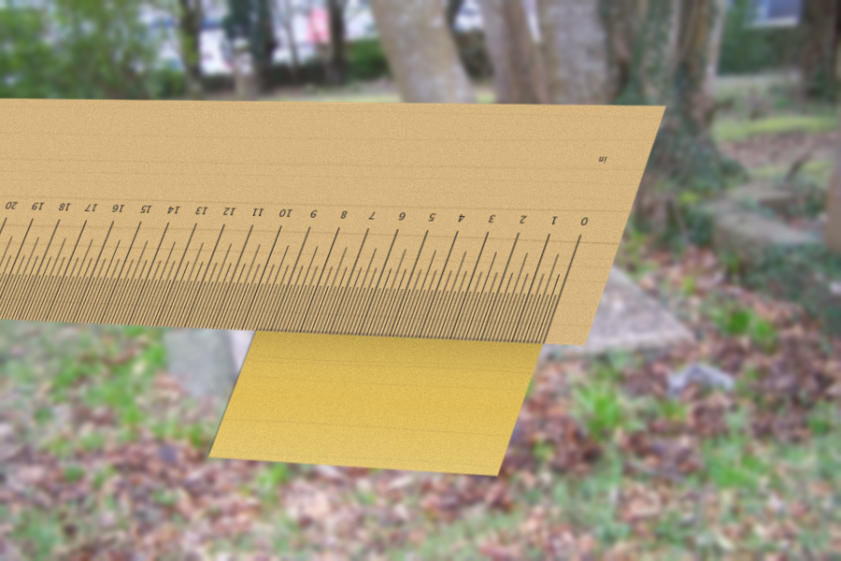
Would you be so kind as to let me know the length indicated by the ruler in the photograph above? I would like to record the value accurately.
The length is 9.5 in
